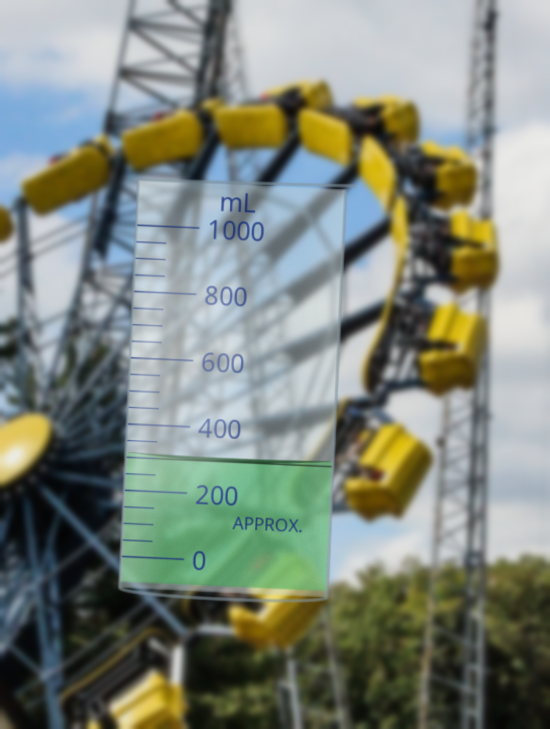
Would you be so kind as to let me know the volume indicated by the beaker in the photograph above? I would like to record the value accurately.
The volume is 300 mL
